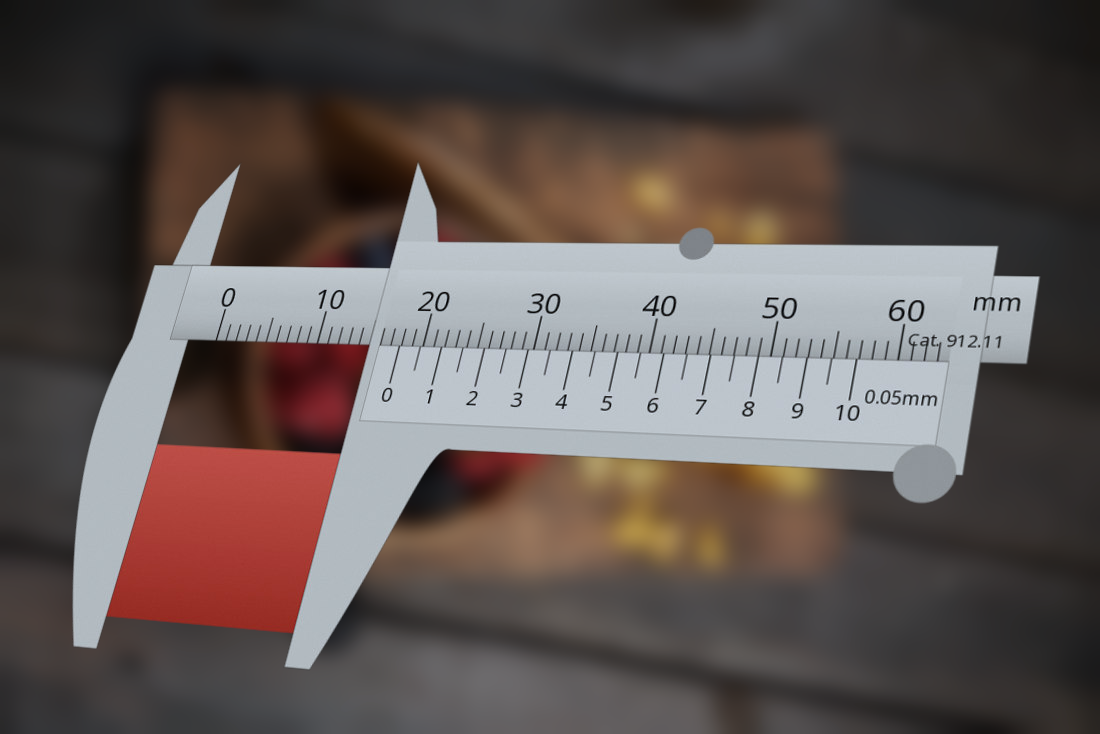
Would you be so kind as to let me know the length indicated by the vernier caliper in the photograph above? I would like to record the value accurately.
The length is 17.8 mm
